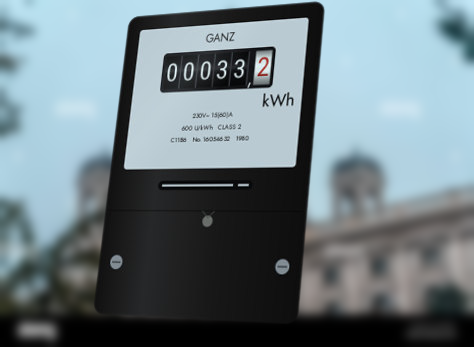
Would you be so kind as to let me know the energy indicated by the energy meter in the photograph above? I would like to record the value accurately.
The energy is 33.2 kWh
